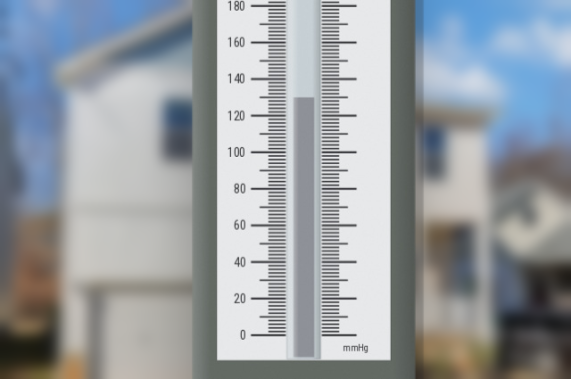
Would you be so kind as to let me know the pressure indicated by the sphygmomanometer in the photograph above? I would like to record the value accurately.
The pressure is 130 mmHg
